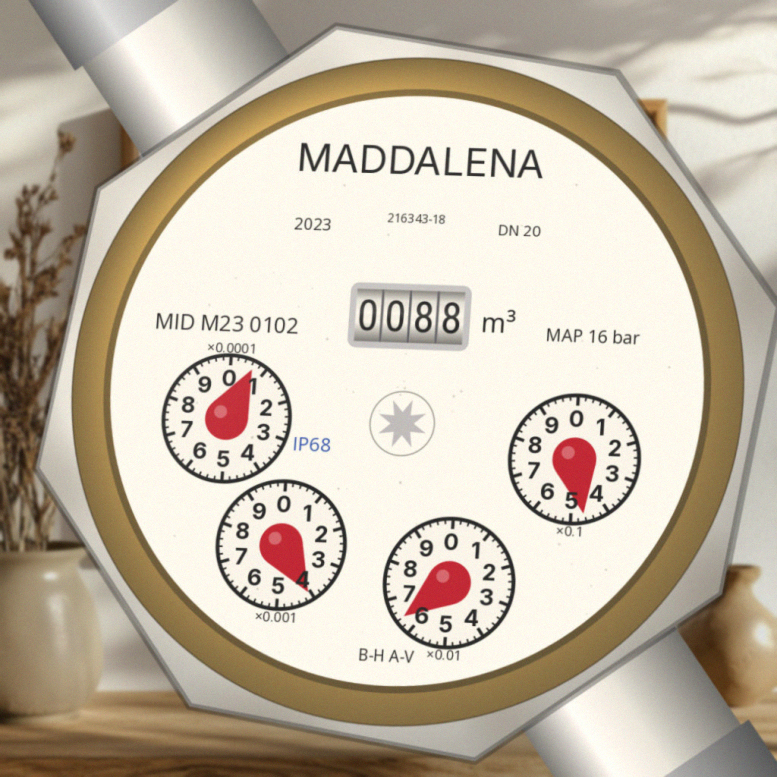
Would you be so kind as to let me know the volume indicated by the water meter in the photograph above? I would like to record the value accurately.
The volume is 88.4640 m³
